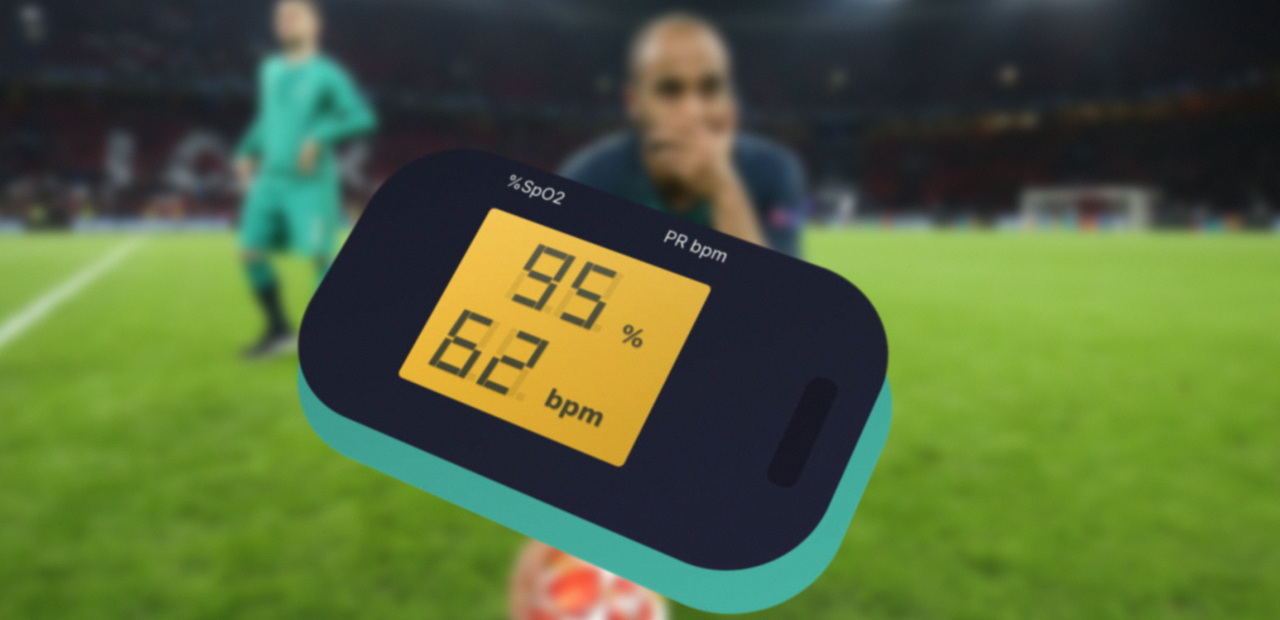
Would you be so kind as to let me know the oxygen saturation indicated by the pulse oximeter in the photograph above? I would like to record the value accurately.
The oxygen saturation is 95 %
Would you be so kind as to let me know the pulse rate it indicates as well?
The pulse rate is 62 bpm
